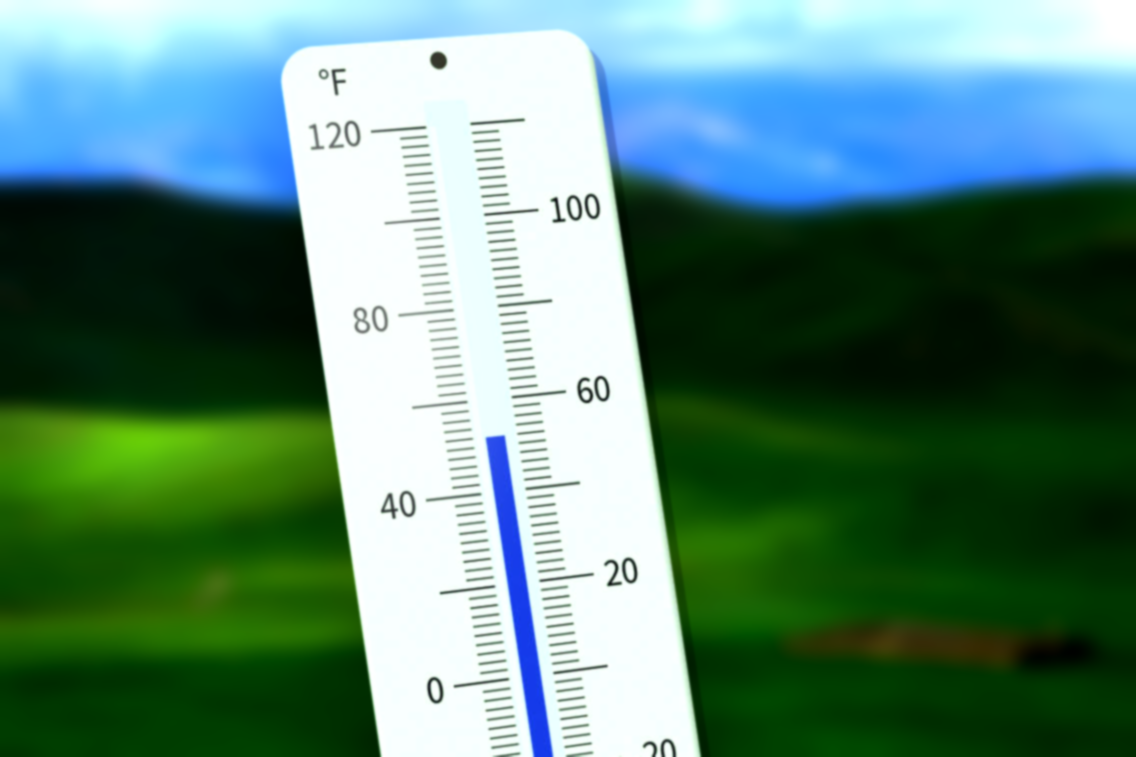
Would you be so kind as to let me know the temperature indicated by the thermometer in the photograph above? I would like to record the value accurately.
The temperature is 52 °F
